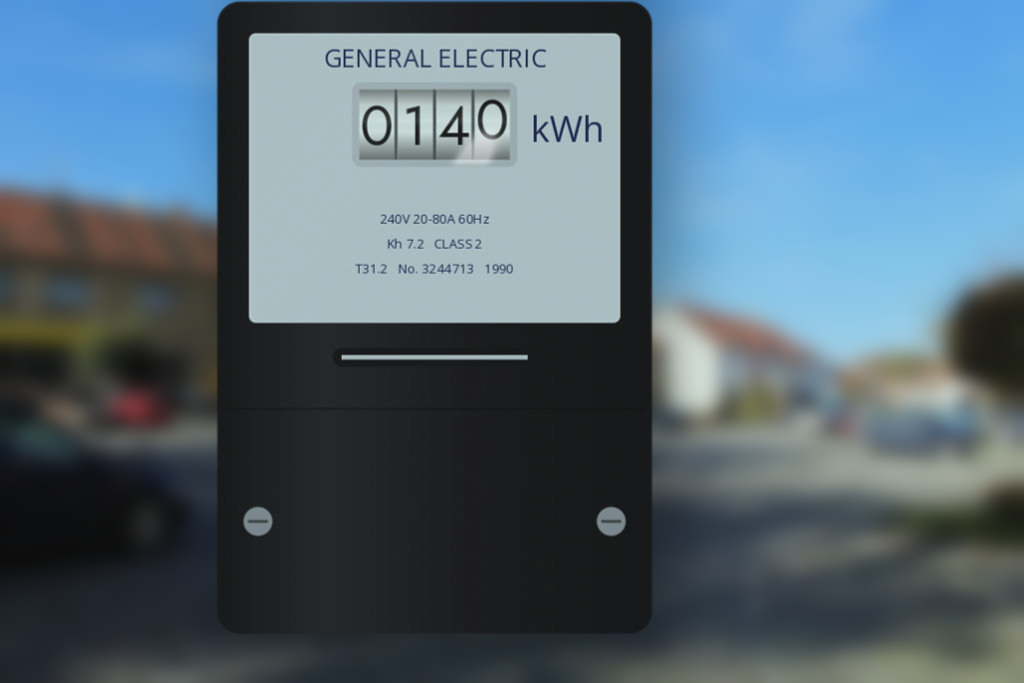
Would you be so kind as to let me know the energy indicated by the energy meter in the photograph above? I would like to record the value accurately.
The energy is 140 kWh
